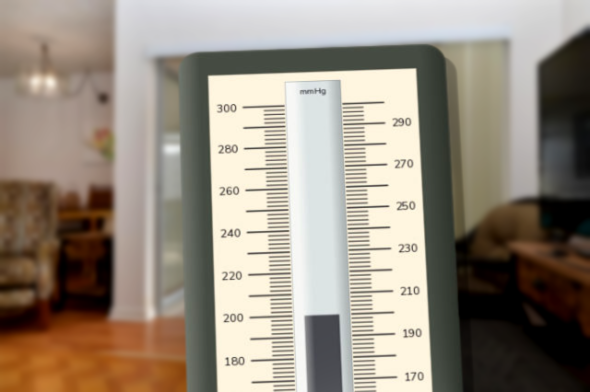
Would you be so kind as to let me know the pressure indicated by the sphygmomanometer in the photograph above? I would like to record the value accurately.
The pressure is 200 mmHg
